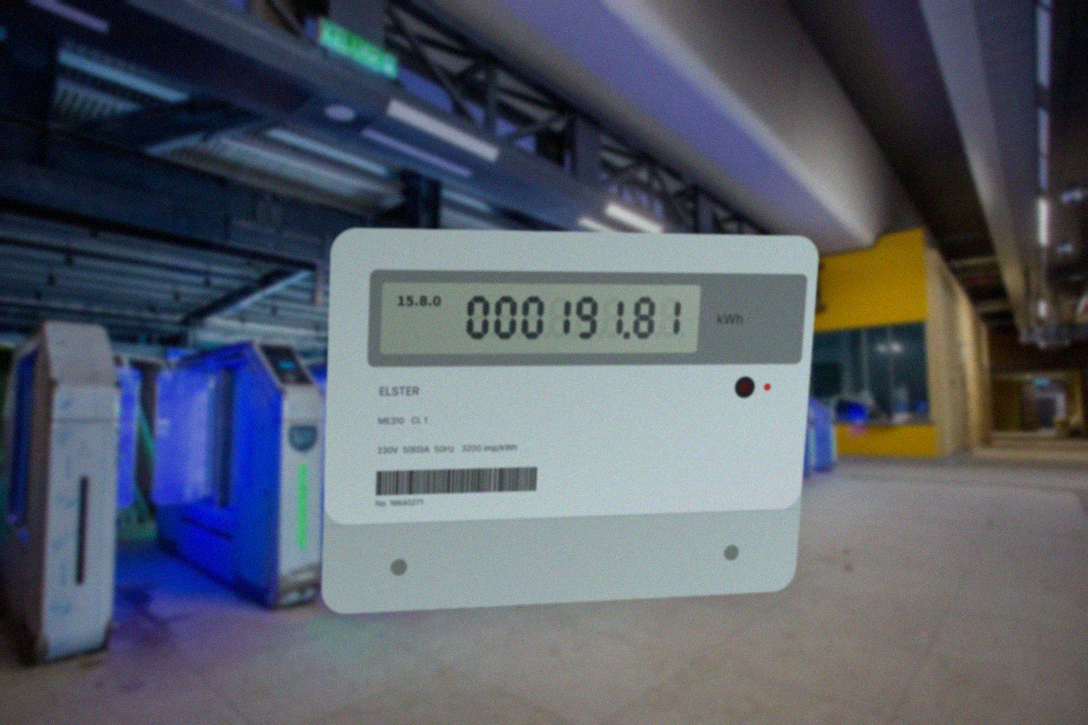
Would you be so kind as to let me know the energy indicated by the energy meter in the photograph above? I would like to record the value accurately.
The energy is 191.81 kWh
